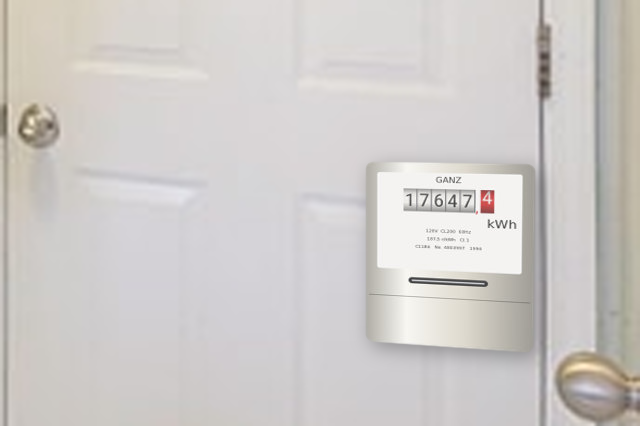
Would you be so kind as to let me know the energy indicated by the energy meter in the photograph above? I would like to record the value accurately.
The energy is 17647.4 kWh
